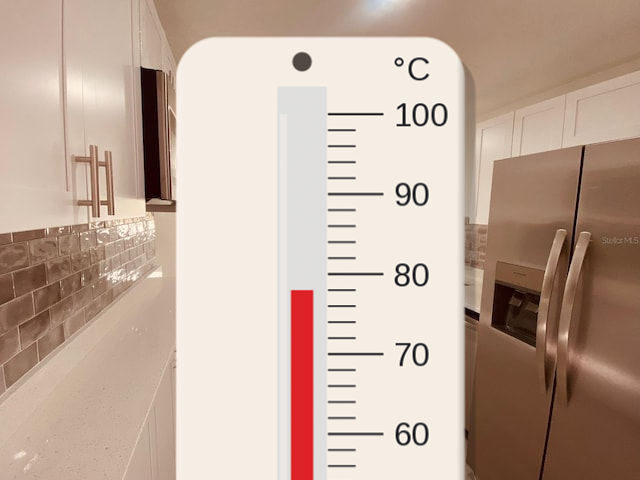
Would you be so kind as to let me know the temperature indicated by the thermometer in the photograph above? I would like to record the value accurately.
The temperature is 78 °C
